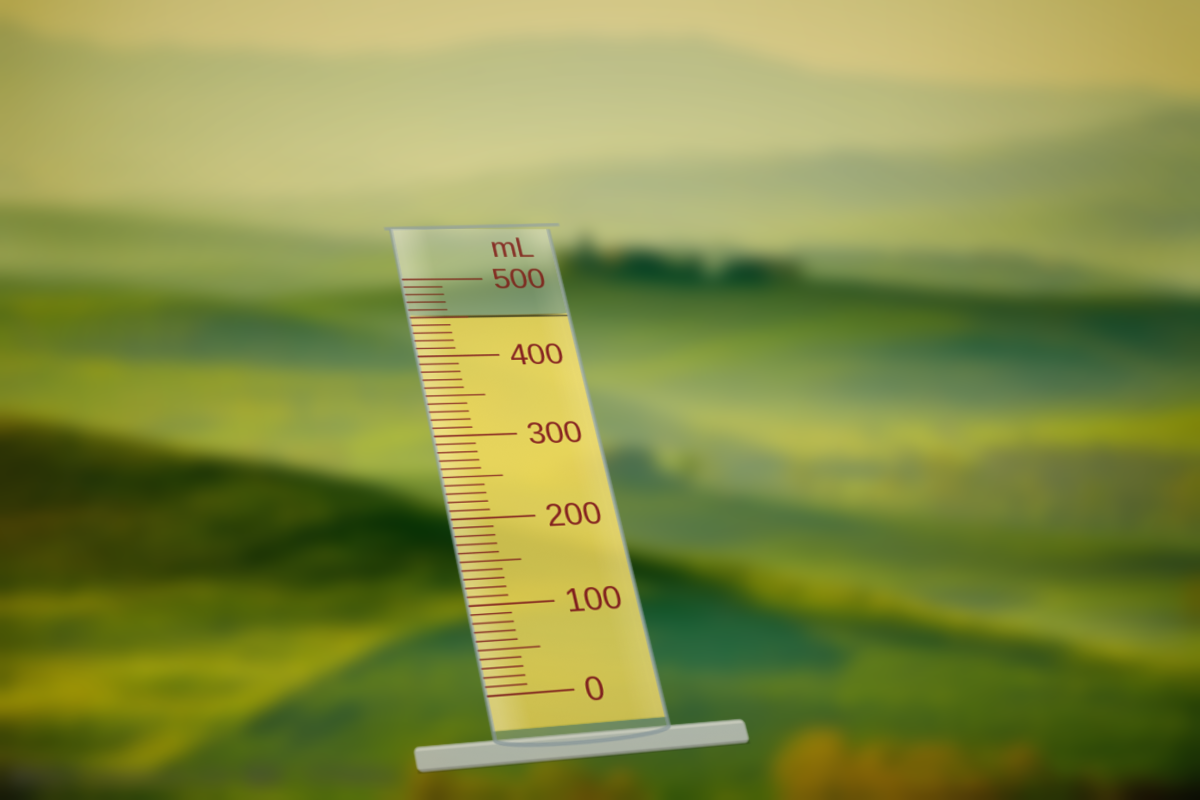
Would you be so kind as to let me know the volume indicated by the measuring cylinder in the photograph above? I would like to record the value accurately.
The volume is 450 mL
